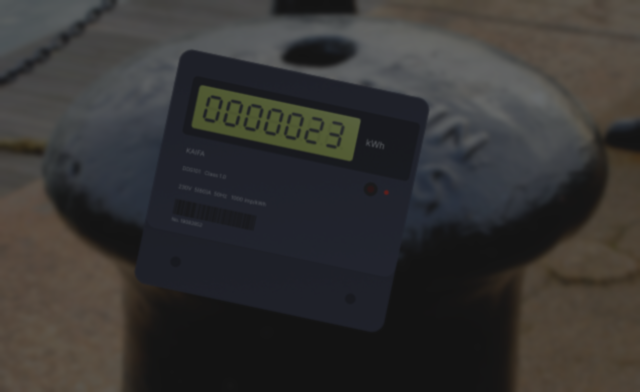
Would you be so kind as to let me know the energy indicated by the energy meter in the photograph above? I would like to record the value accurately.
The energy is 23 kWh
